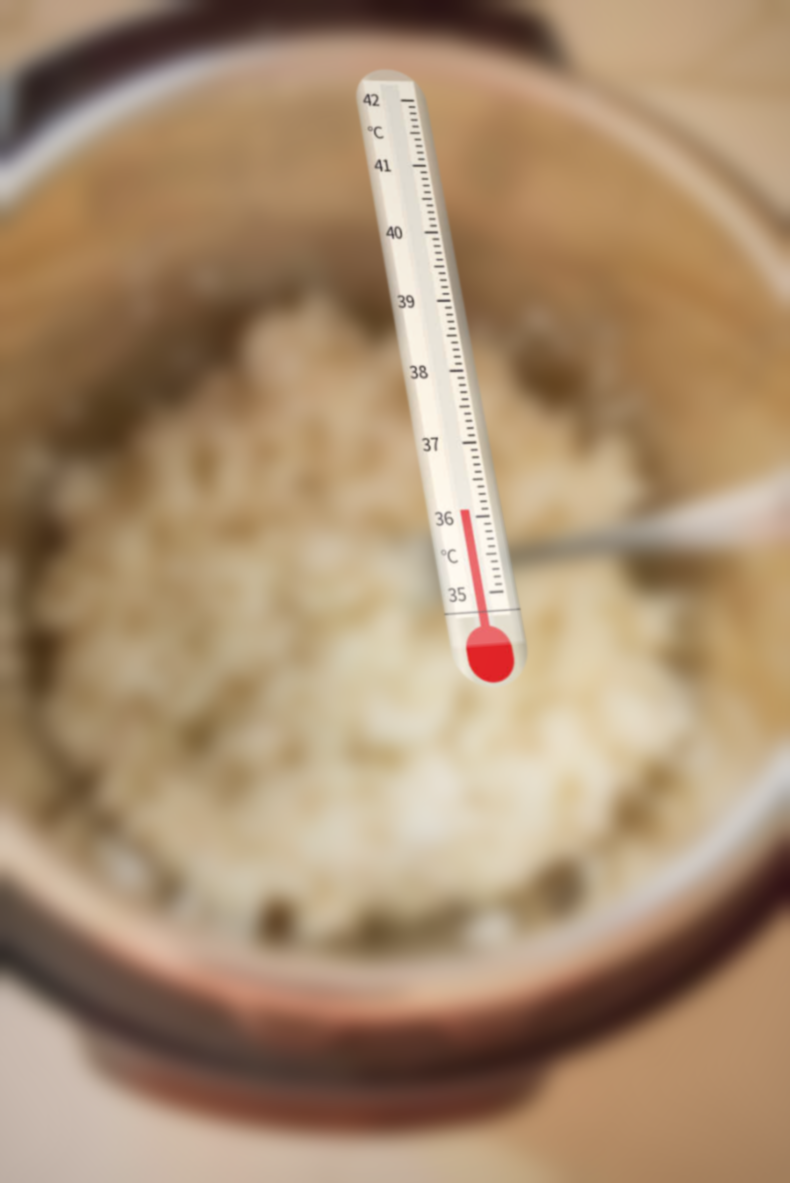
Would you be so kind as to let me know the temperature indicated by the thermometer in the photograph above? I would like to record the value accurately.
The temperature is 36.1 °C
